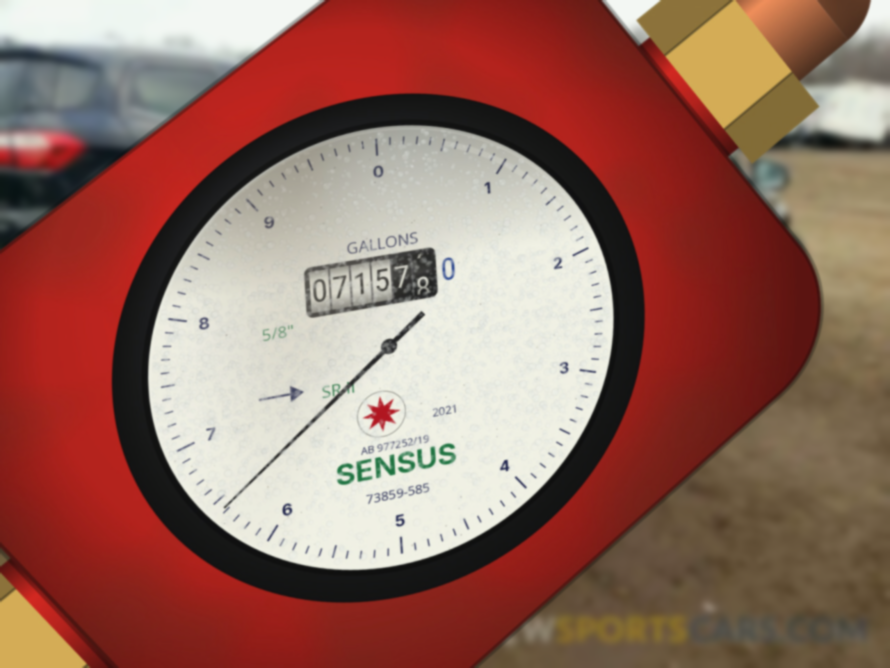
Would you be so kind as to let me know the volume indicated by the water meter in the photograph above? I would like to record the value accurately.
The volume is 715776.4 gal
